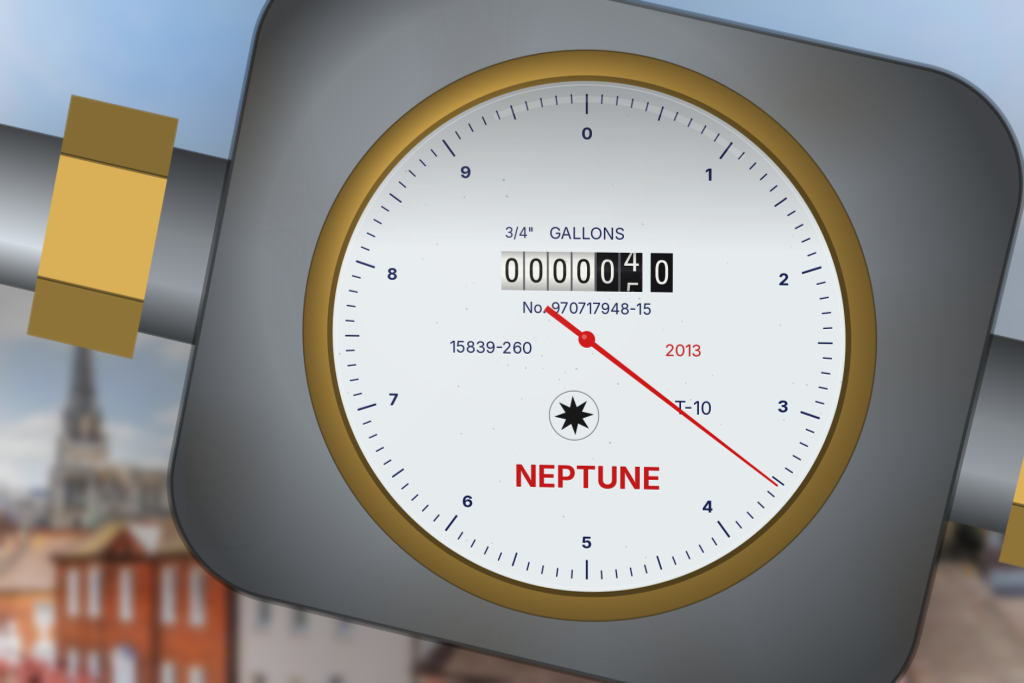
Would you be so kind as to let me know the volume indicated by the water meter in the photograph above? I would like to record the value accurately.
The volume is 43.5 gal
